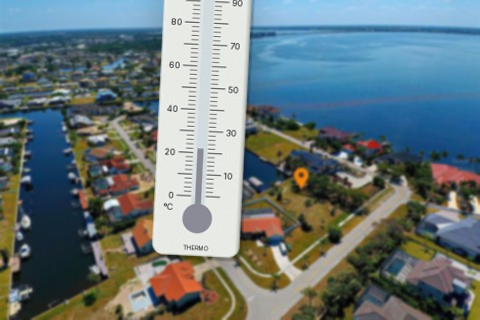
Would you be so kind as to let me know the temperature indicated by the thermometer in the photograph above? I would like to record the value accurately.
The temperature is 22 °C
